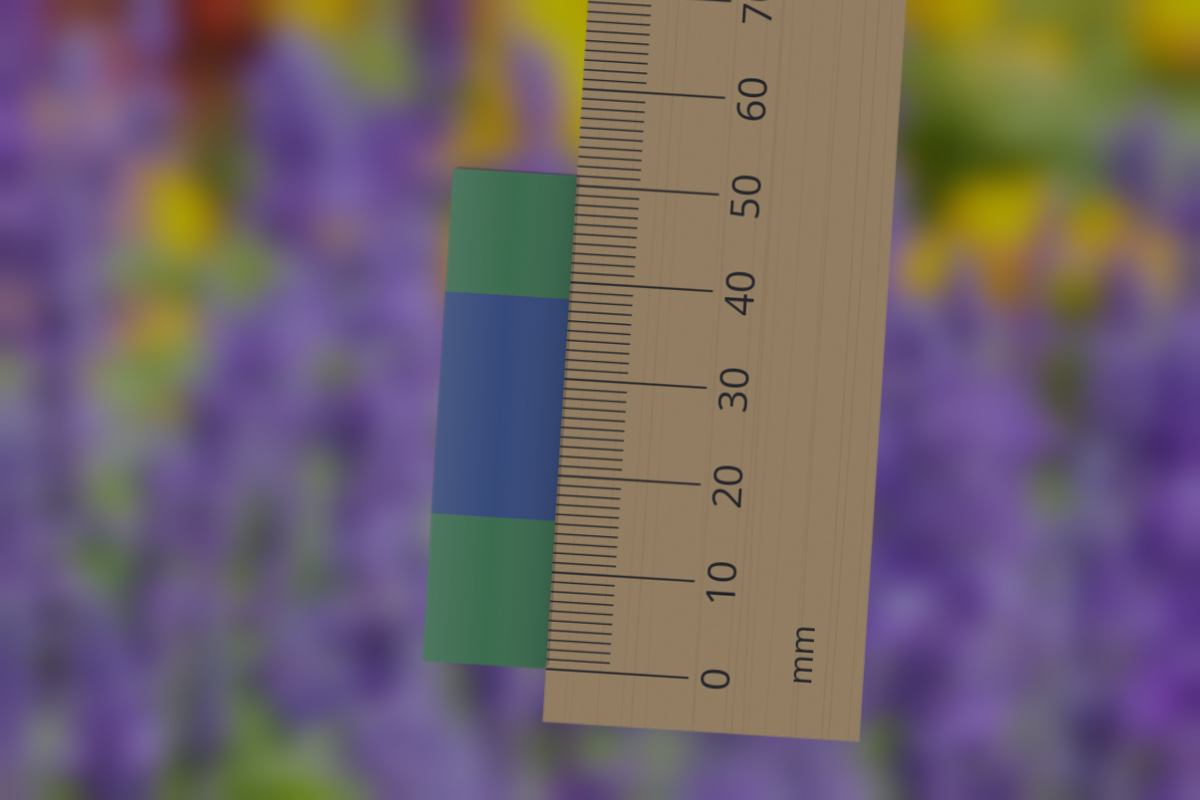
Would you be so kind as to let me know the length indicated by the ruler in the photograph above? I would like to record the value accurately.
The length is 51 mm
